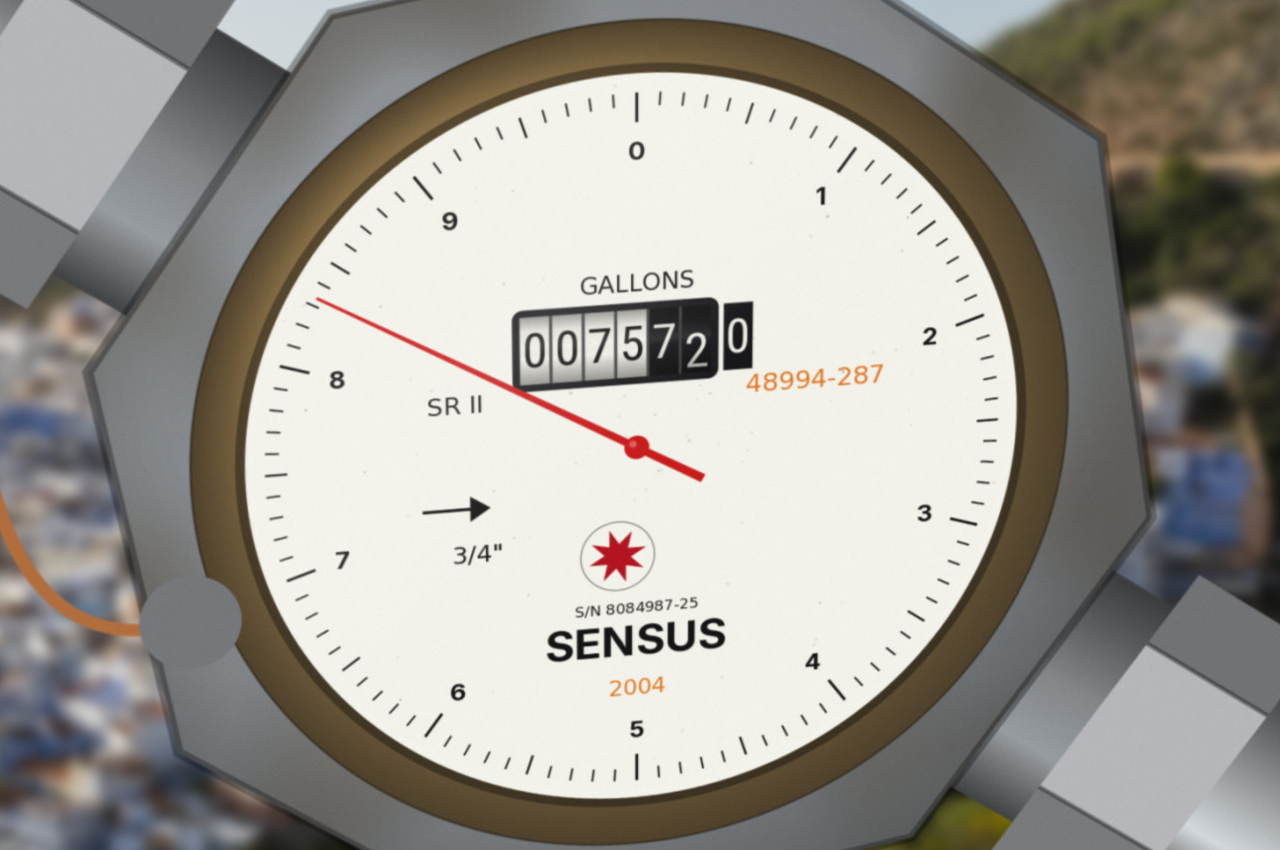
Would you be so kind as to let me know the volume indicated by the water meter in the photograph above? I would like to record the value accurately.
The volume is 75718.3 gal
